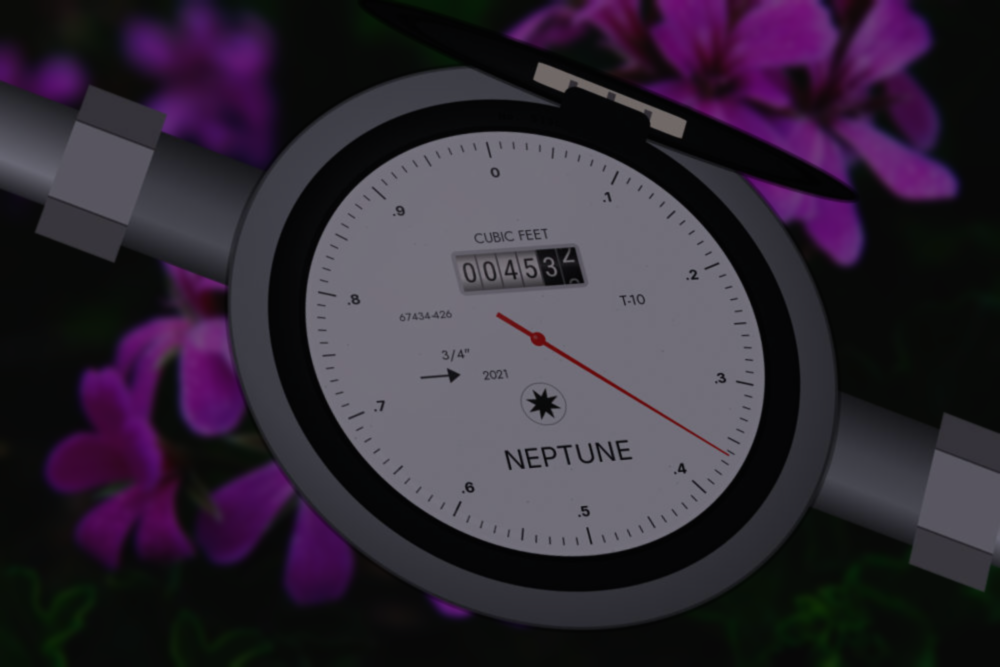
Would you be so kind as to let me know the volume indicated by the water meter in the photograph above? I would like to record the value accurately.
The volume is 4532.36 ft³
